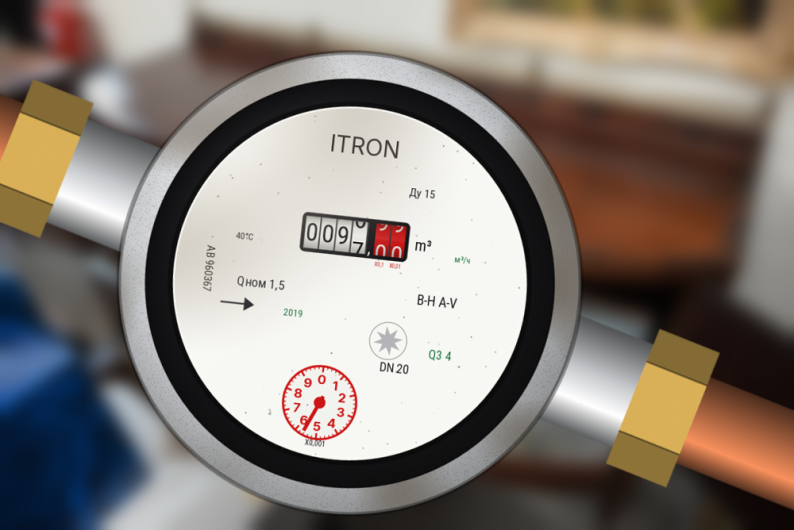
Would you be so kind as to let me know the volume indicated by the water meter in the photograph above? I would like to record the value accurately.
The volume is 96.995 m³
